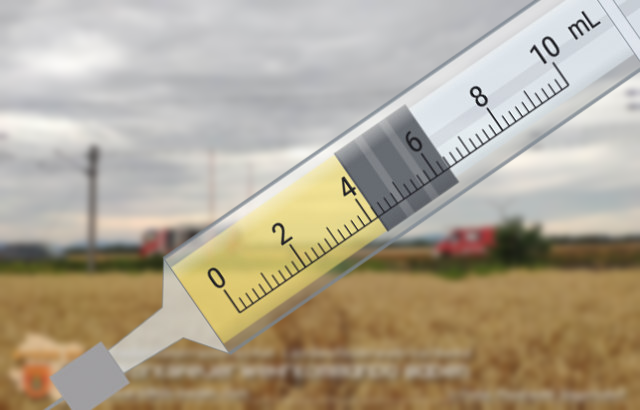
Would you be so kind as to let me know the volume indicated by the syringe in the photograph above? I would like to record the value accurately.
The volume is 4.2 mL
